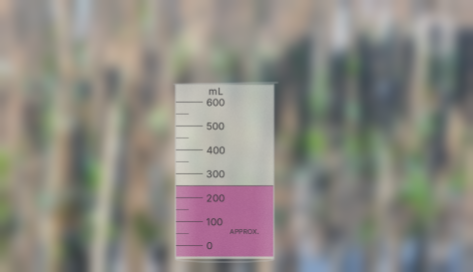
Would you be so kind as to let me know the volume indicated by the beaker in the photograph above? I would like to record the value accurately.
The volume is 250 mL
